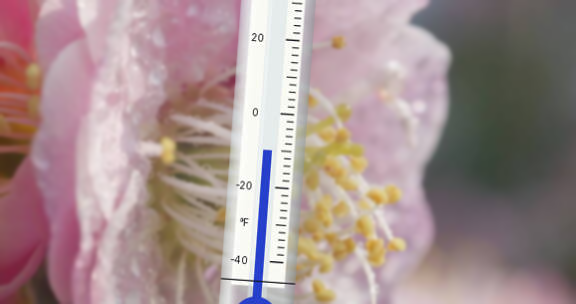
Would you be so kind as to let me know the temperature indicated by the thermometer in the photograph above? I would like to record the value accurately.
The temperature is -10 °F
